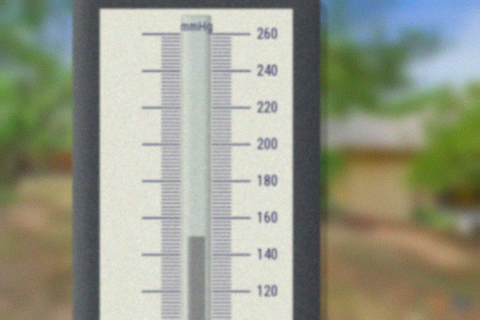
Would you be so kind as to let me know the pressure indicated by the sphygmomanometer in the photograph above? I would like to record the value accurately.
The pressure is 150 mmHg
